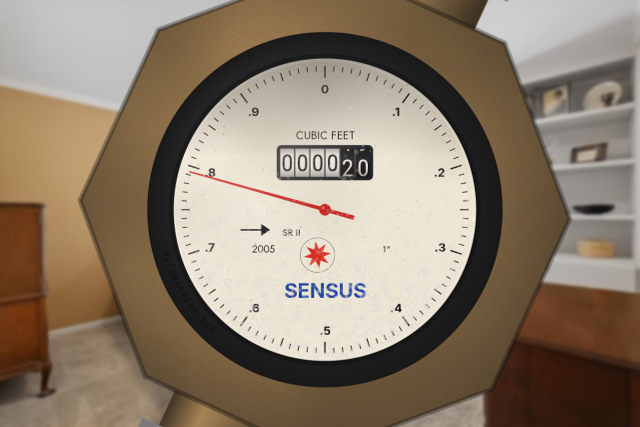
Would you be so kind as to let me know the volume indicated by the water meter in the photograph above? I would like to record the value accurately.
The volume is 19.79 ft³
